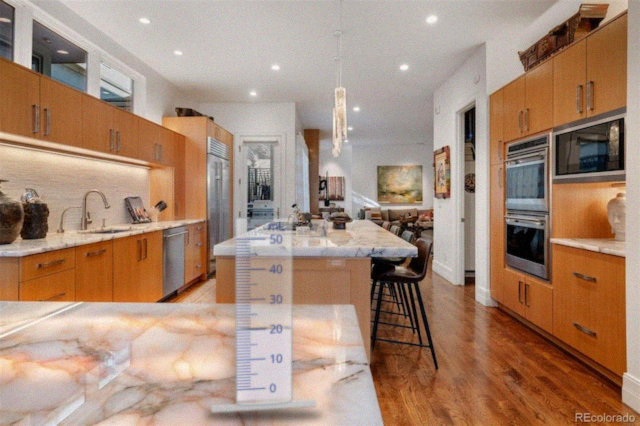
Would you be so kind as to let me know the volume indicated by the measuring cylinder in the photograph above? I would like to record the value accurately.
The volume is 20 mL
